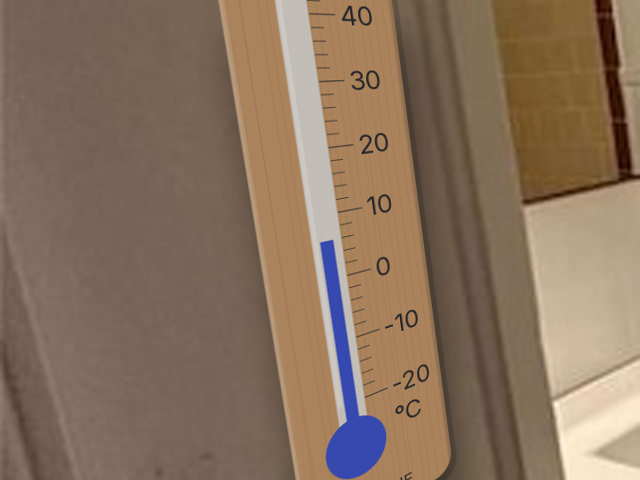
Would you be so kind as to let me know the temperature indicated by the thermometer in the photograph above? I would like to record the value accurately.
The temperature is 6 °C
